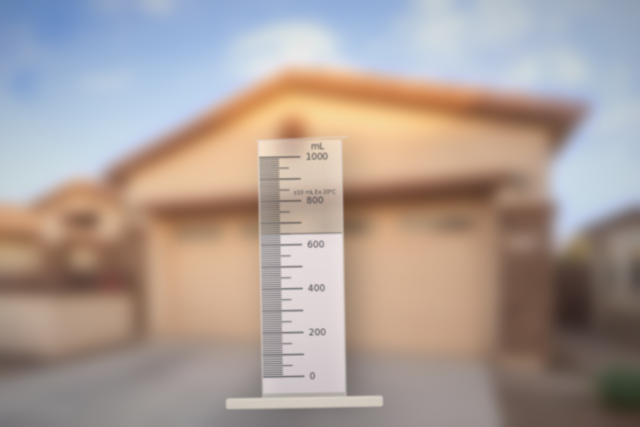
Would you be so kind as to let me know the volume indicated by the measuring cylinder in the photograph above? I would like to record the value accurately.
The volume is 650 mL
